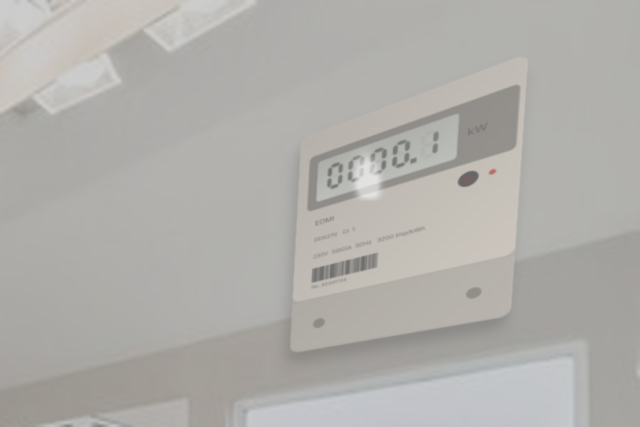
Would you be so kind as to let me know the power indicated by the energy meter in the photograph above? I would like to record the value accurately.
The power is 0.1 kW
